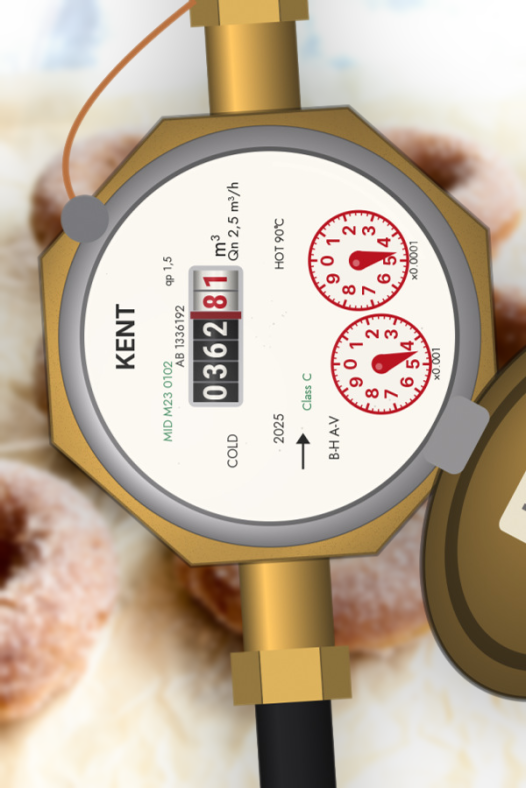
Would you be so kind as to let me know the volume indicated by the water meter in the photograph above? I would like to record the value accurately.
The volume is 362.8144 m³
